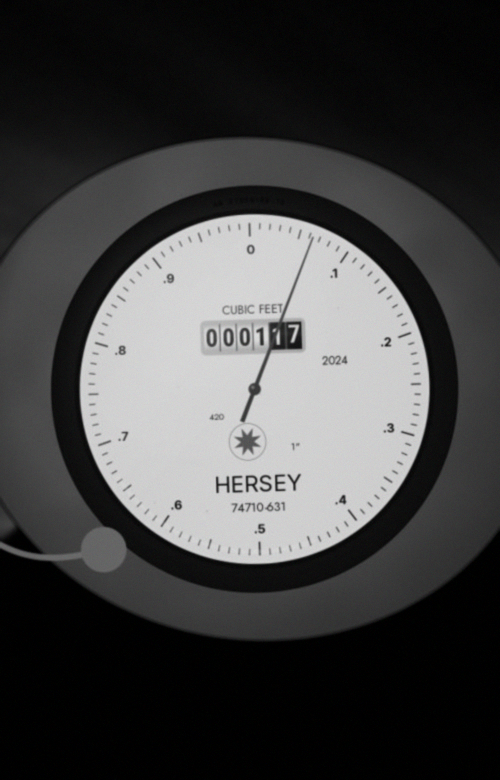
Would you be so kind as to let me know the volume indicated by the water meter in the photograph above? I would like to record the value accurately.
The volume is 117.06 ft³
